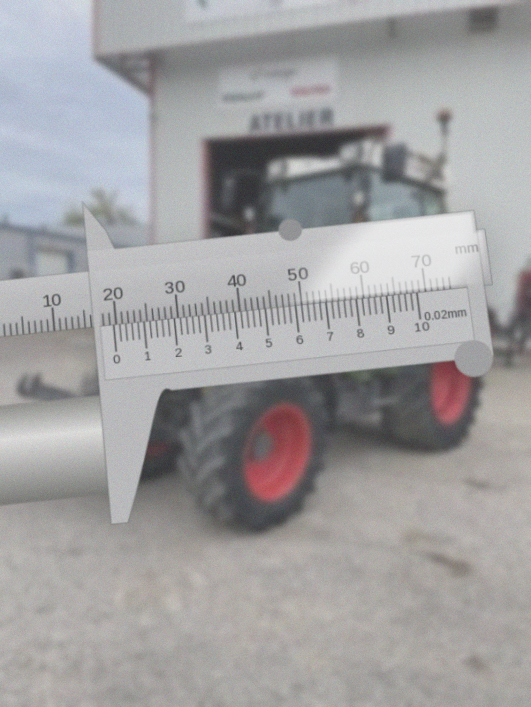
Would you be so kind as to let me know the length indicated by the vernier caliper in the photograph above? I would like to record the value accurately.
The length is 19.6 mm
